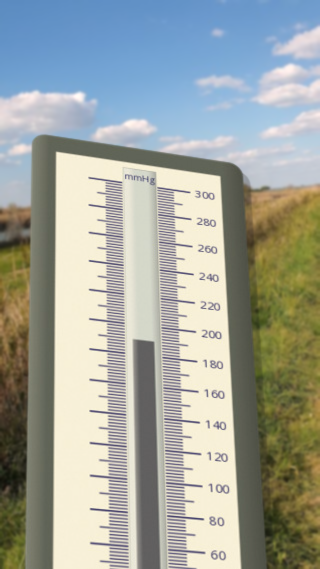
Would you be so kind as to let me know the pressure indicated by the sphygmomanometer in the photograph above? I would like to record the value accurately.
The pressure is 190 mmHg
